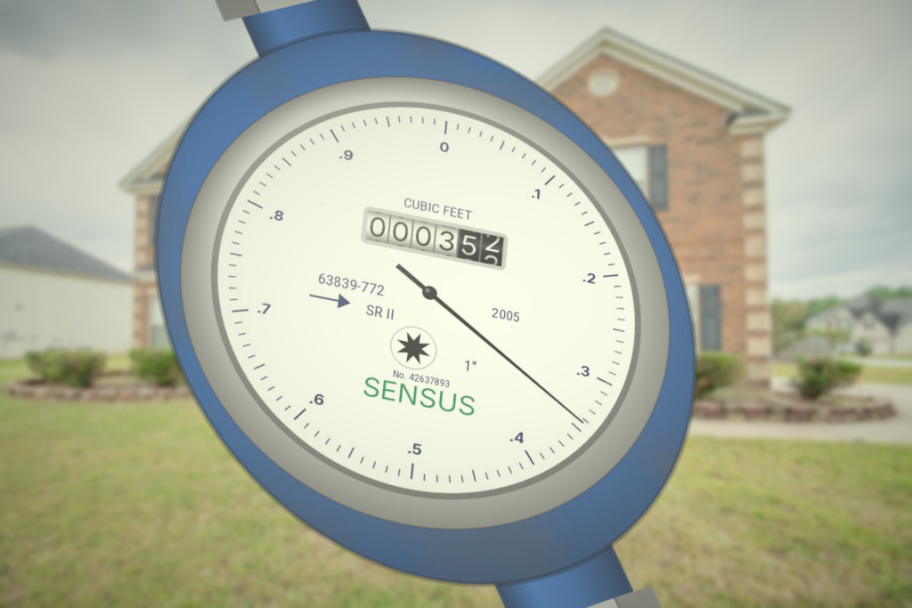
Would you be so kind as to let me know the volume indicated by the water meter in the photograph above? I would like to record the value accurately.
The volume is 352.34 ft³
